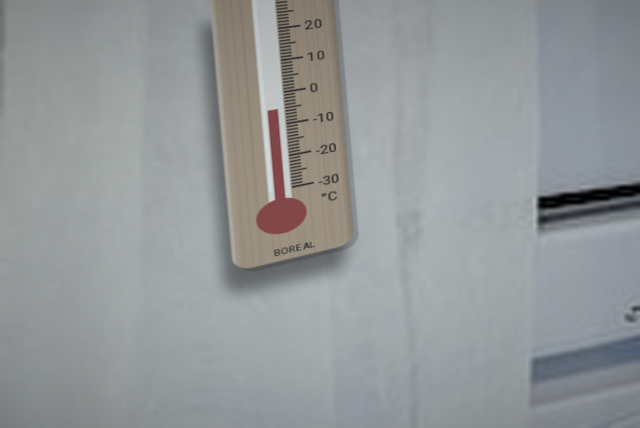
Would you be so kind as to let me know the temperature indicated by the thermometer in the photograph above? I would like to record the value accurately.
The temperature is -5 °C
